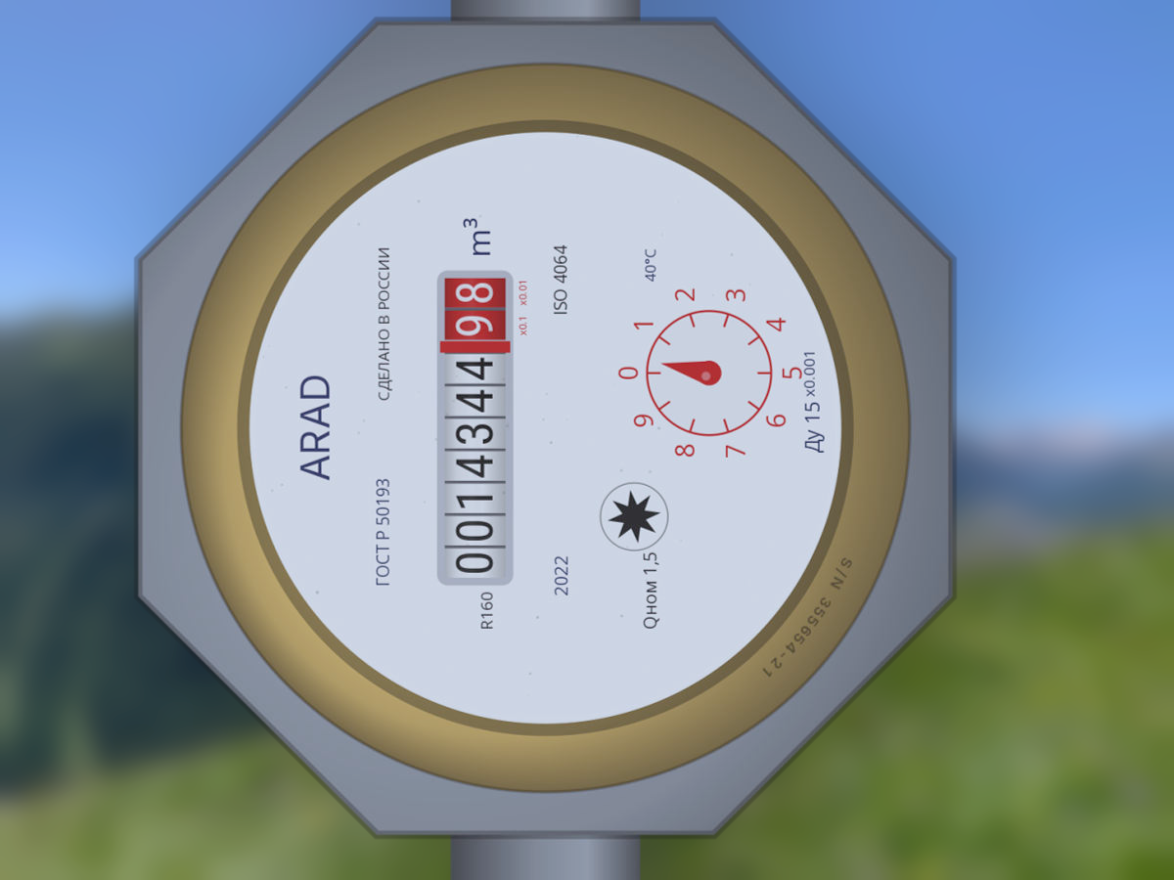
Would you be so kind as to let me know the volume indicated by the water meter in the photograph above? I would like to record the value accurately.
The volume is 14344.980 m³
